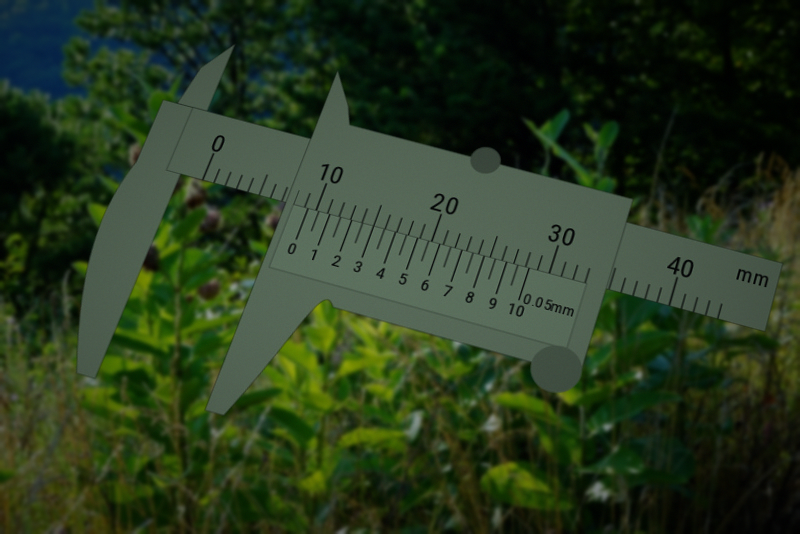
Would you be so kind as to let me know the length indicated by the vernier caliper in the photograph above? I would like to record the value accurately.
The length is 9.3 mm
